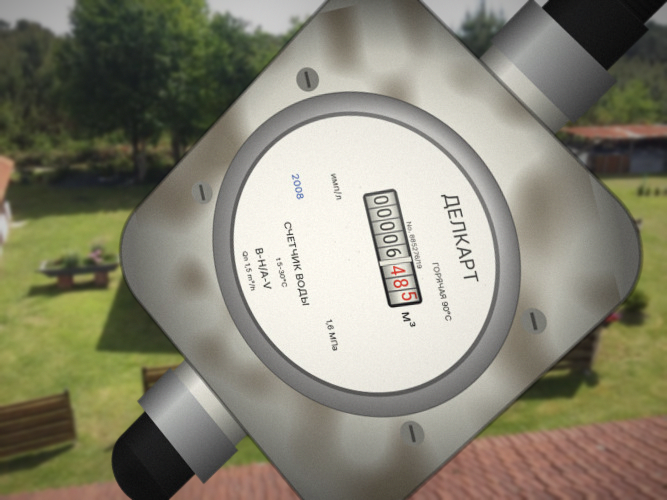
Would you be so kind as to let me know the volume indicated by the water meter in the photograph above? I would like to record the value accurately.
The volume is 6.485 m³
